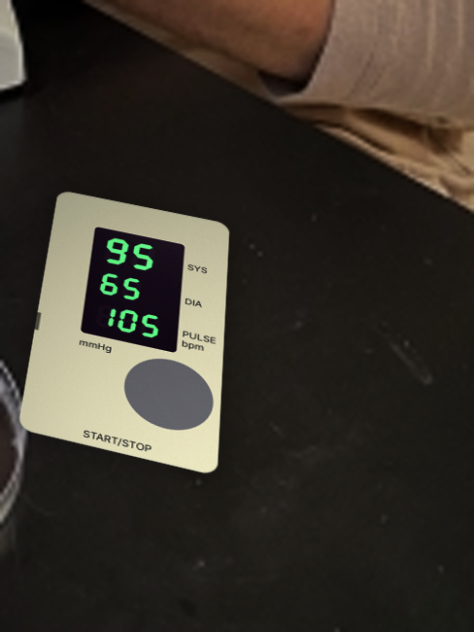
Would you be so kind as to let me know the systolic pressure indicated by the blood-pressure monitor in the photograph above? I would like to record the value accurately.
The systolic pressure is 95 mmHg
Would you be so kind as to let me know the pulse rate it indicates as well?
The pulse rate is 105 bpm
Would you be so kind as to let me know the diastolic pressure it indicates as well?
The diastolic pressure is 65 mmHg
